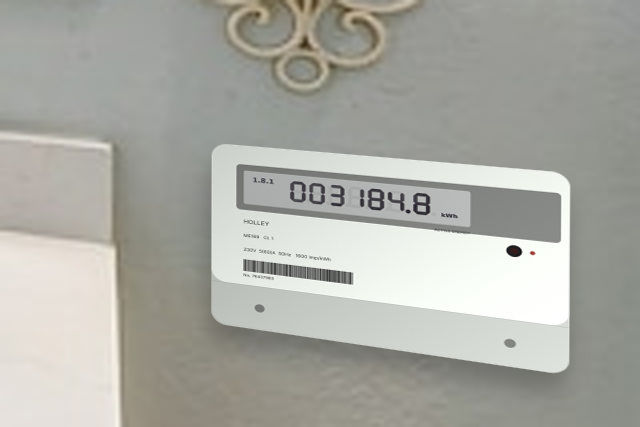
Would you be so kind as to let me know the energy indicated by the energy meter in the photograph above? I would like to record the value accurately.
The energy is 3184.8 kWh
